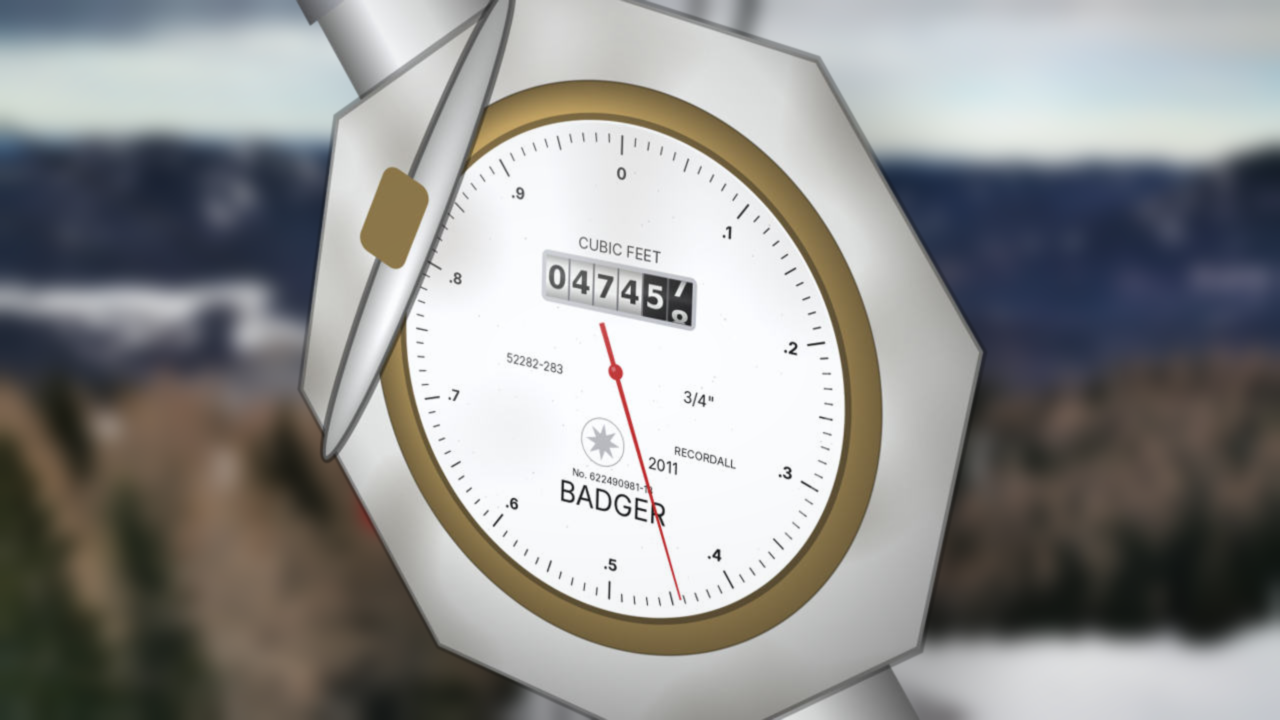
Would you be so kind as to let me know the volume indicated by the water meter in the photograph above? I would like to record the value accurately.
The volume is 47457.44 ft³
